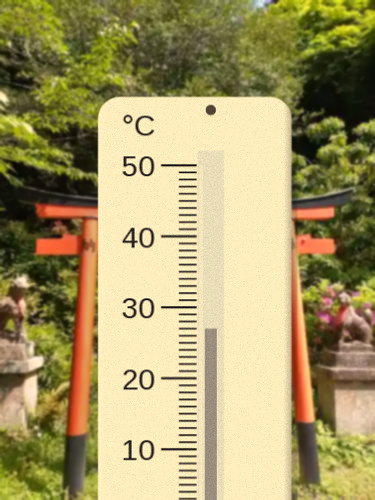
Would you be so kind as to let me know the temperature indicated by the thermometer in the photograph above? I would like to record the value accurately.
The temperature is 27 °C
